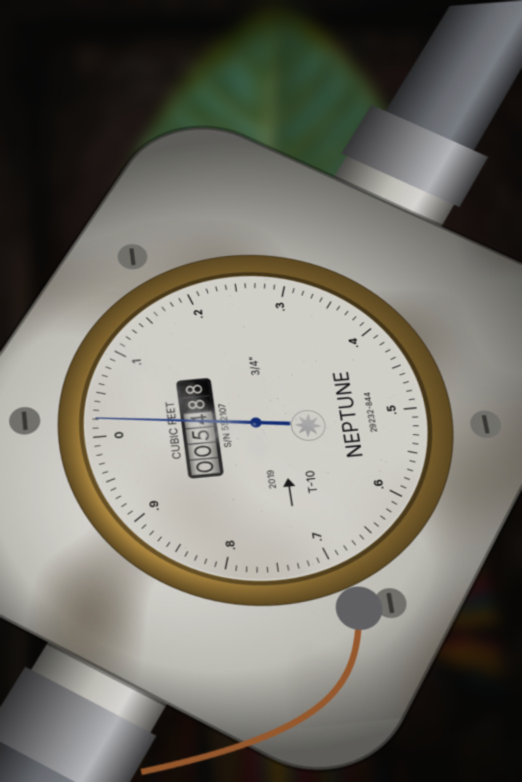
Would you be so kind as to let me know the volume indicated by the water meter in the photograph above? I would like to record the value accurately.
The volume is 5488.02 ft³
